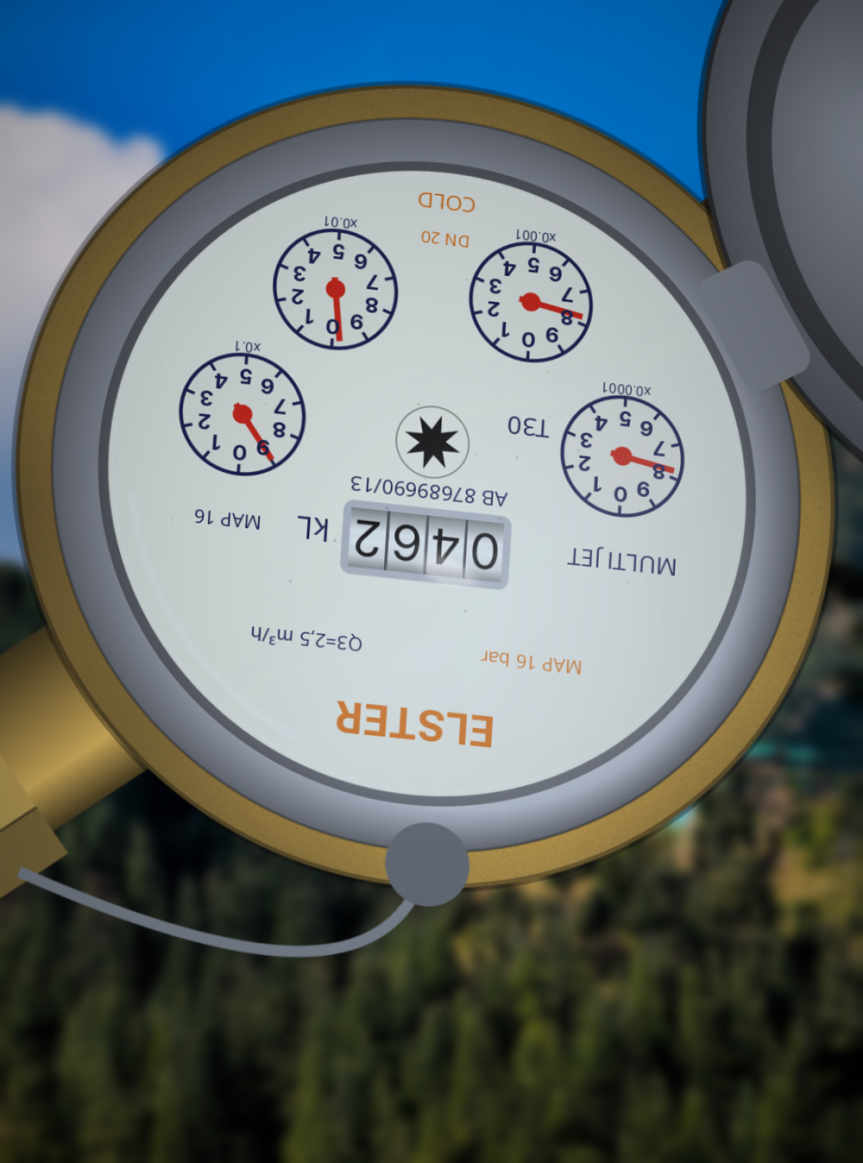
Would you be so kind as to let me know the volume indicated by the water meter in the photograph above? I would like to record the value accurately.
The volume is 462.8977 kL
